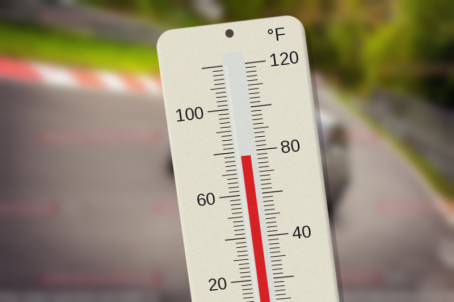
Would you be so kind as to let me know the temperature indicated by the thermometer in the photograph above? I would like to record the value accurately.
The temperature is 78 °F
